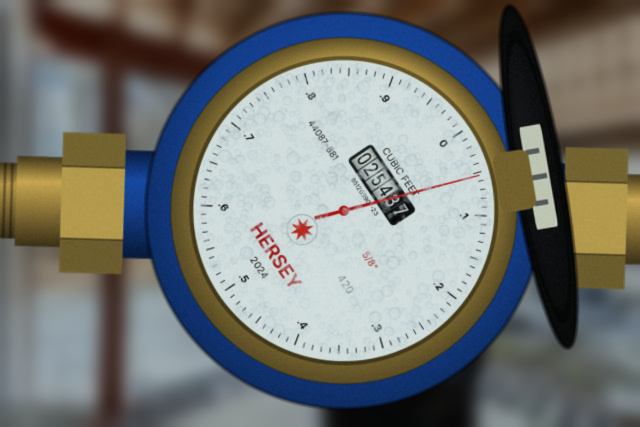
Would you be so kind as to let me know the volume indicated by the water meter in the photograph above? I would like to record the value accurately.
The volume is 25437.05 ft³
